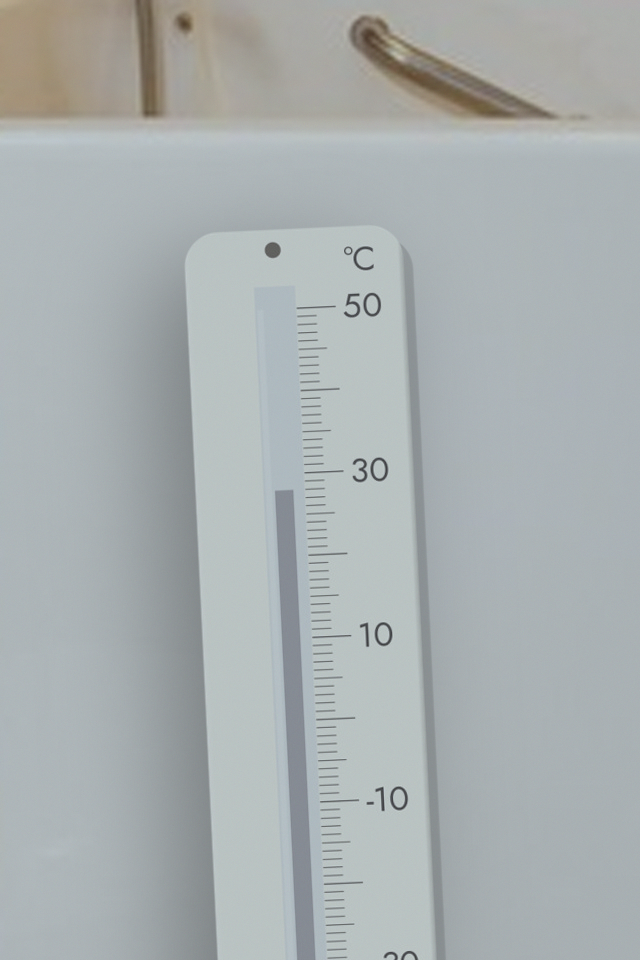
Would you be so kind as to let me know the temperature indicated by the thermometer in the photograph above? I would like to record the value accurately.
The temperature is 28 °C
